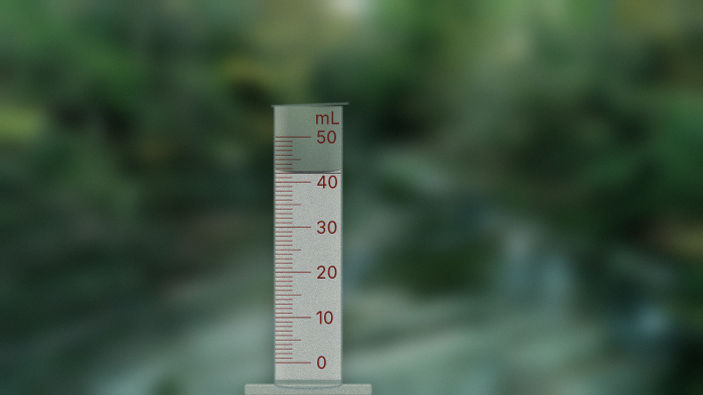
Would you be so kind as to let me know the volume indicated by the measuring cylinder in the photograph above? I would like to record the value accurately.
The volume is 42 mL
